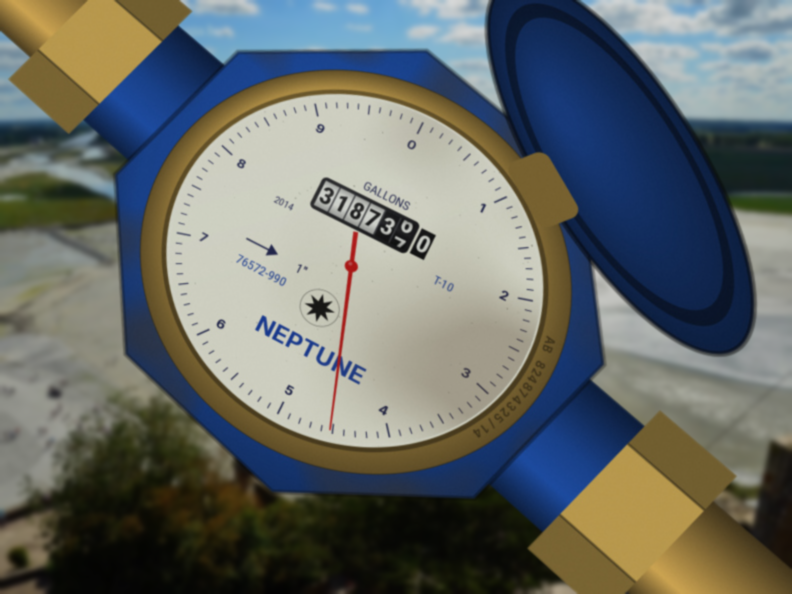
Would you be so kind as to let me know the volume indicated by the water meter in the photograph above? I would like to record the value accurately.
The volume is 3187364.5 gal
